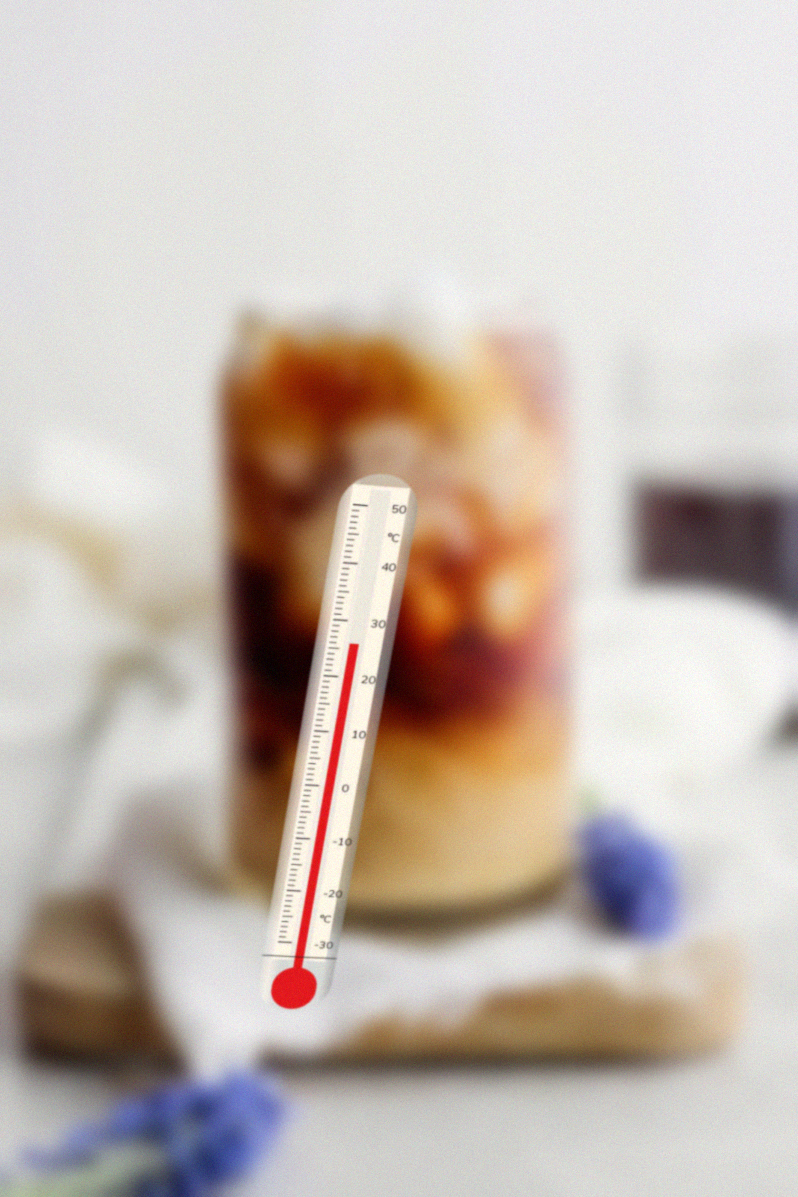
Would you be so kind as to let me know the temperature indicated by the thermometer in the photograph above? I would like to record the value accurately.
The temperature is 26 °C
